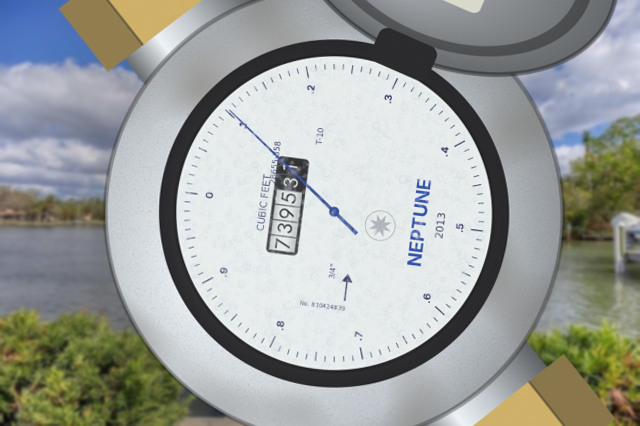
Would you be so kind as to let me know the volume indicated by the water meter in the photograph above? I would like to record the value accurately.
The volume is 739531.10 ft³
